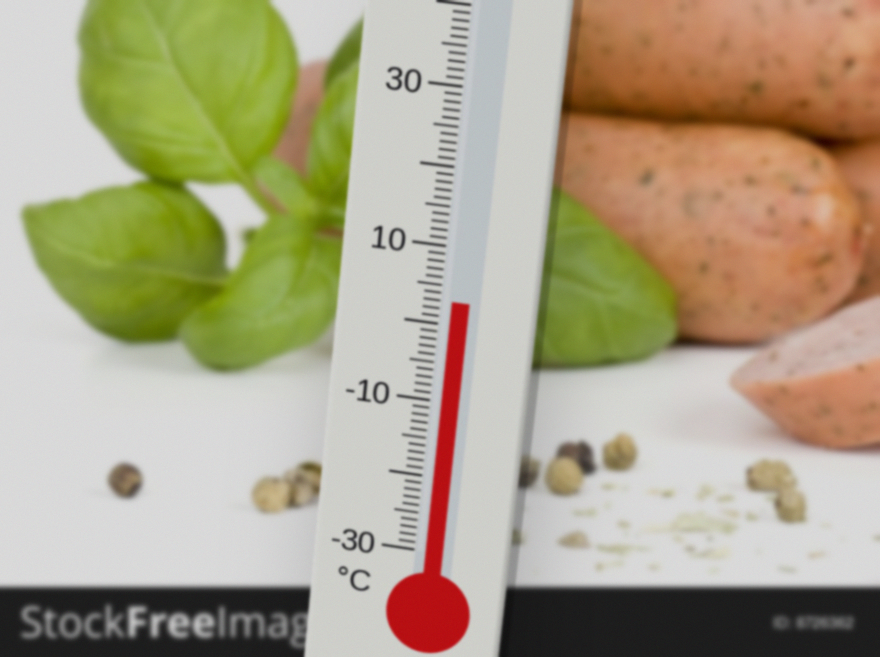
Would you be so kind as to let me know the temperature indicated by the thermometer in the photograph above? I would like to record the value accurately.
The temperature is 3 °C
